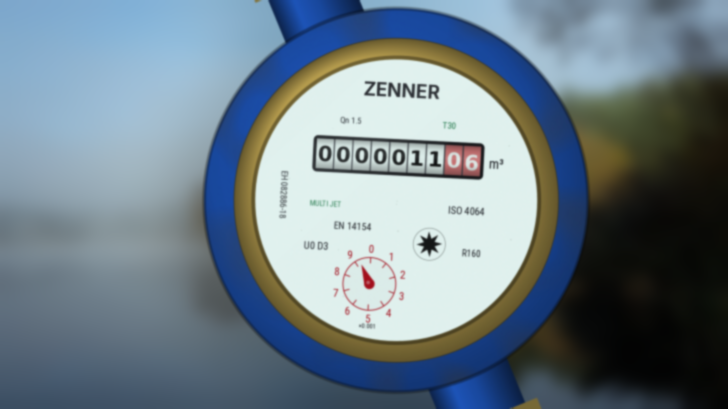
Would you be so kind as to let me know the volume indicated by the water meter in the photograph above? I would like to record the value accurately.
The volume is 11.059 m³
